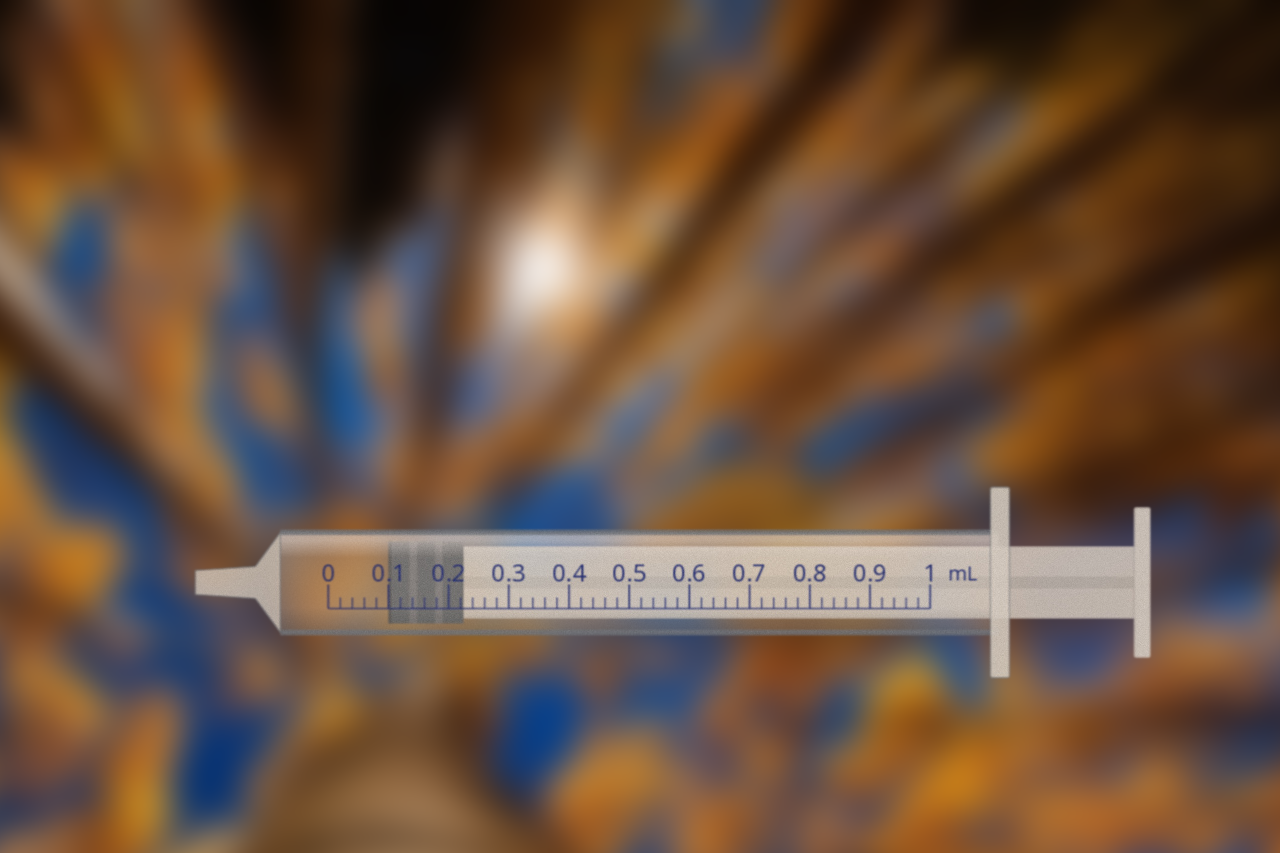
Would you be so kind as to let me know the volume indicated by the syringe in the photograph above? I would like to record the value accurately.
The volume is 0.1 mL
